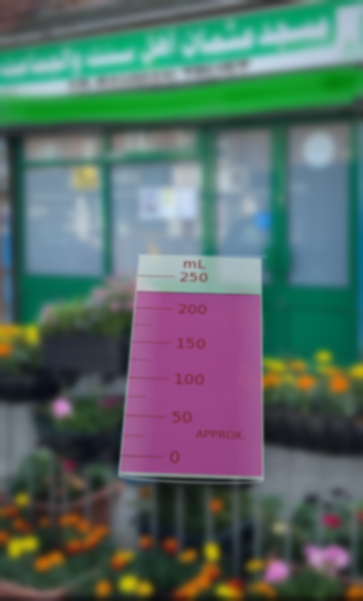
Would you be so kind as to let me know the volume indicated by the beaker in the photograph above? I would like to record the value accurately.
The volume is 225 mL
